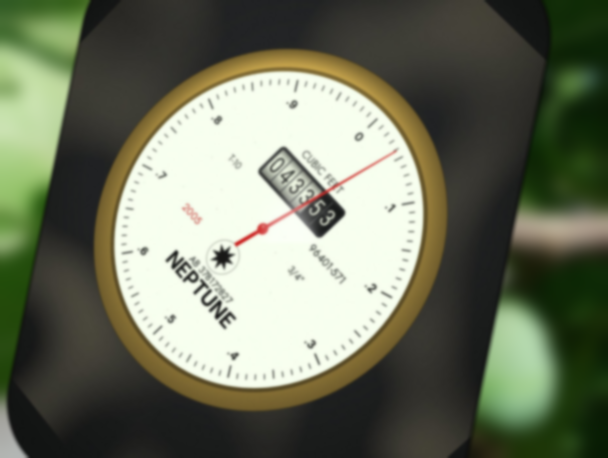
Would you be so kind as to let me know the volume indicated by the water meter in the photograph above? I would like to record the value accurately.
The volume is 43353.04 ft³
